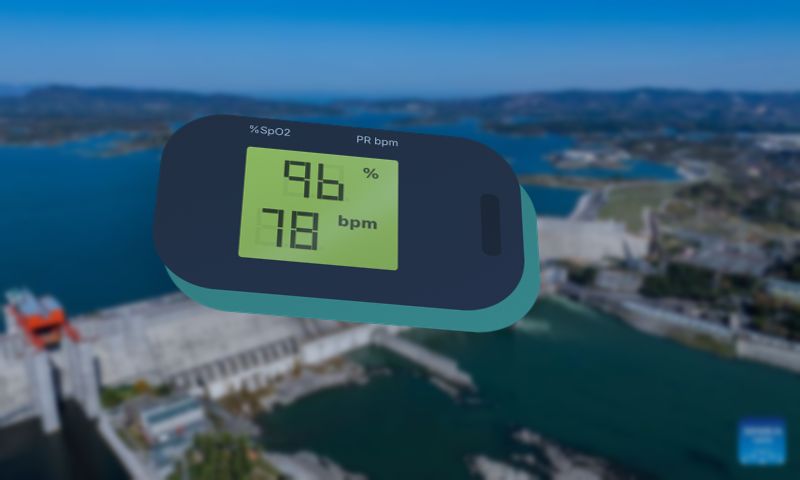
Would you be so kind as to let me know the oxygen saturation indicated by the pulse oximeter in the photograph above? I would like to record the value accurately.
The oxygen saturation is 96 %
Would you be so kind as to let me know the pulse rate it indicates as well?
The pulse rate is 78 bpm
